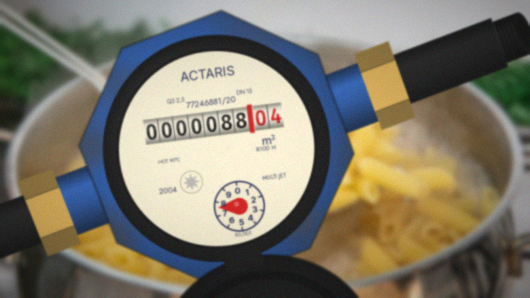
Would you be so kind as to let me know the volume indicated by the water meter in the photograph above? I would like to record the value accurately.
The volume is 88.047 m³
